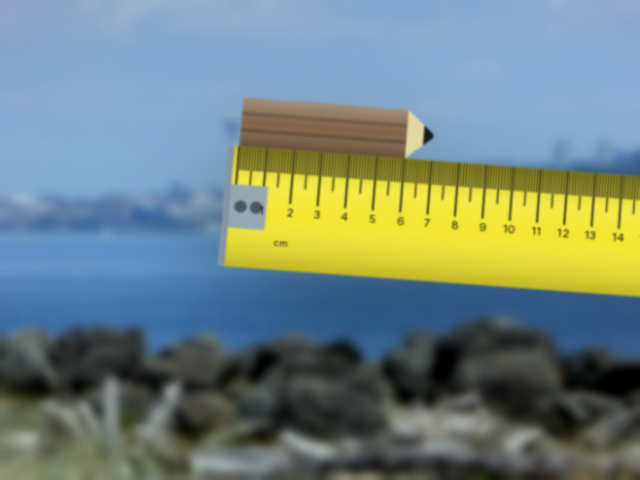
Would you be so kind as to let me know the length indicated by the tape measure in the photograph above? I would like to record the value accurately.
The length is 7 cm
